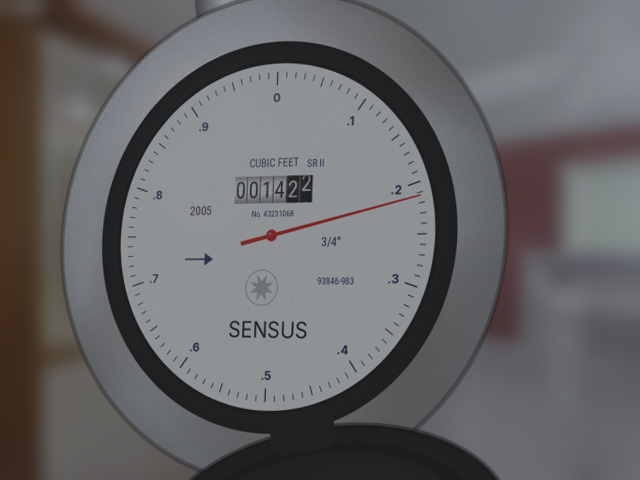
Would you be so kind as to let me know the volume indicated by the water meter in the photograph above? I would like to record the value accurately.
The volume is 1422.21 ft³
